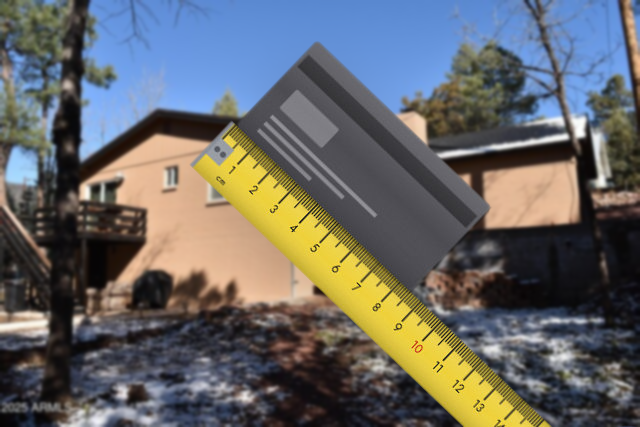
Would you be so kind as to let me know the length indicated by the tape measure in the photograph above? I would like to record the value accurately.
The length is 8.5 cm
